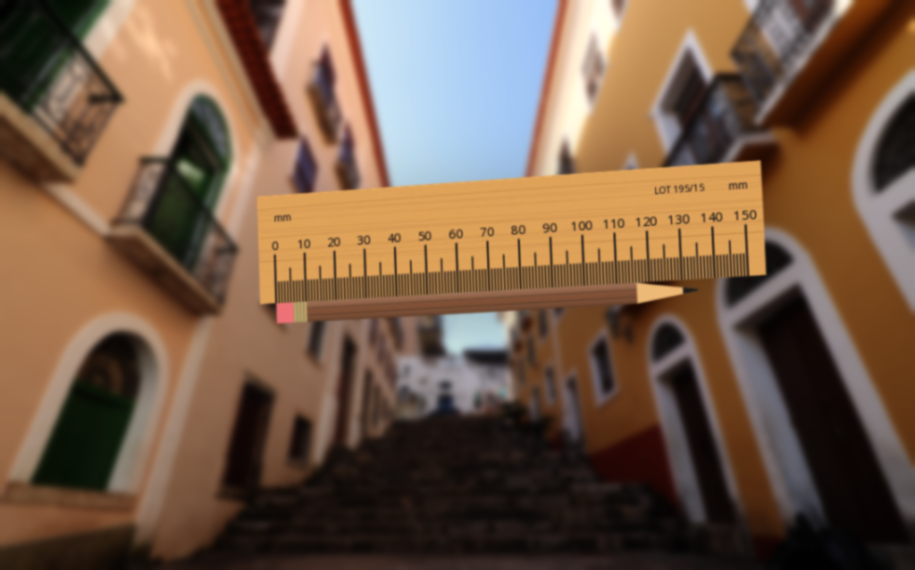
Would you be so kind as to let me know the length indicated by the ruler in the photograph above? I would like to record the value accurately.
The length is 135 mm
